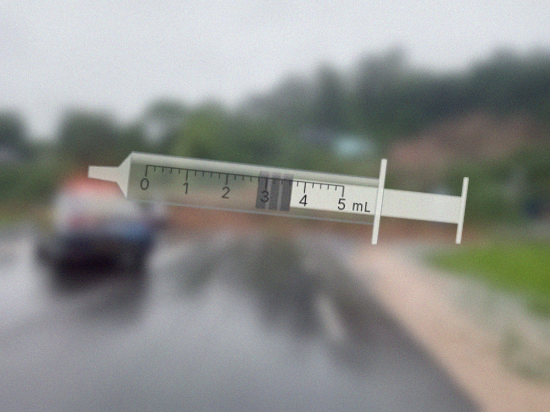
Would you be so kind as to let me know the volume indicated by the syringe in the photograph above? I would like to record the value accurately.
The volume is 2.8 mL
